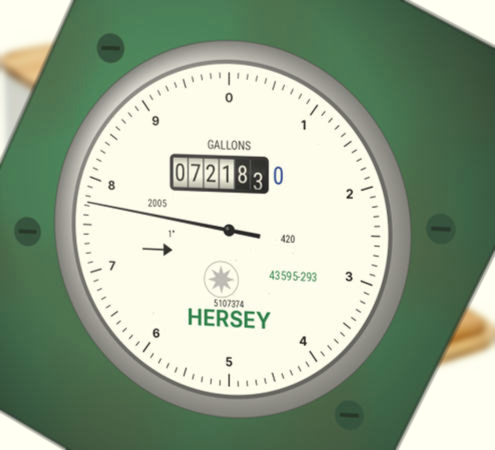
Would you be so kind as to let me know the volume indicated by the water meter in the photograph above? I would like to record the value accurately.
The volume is 721827.7 gal
